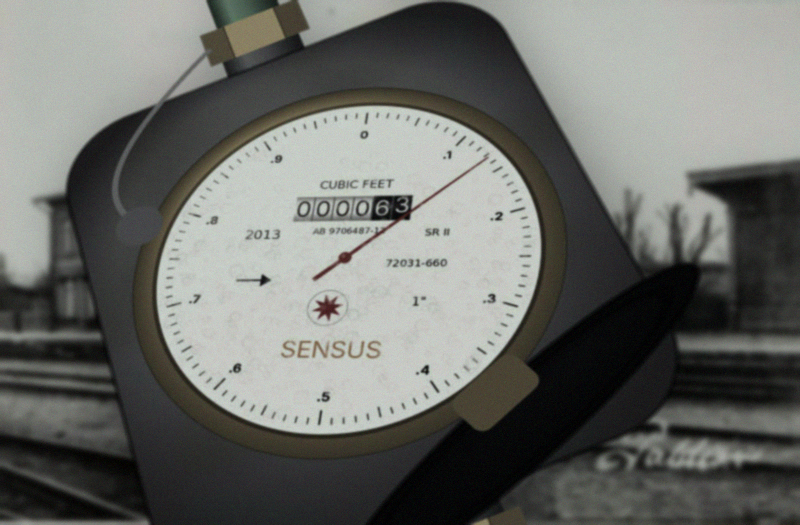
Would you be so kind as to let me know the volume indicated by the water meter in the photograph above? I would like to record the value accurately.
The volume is 63.13 ft³
